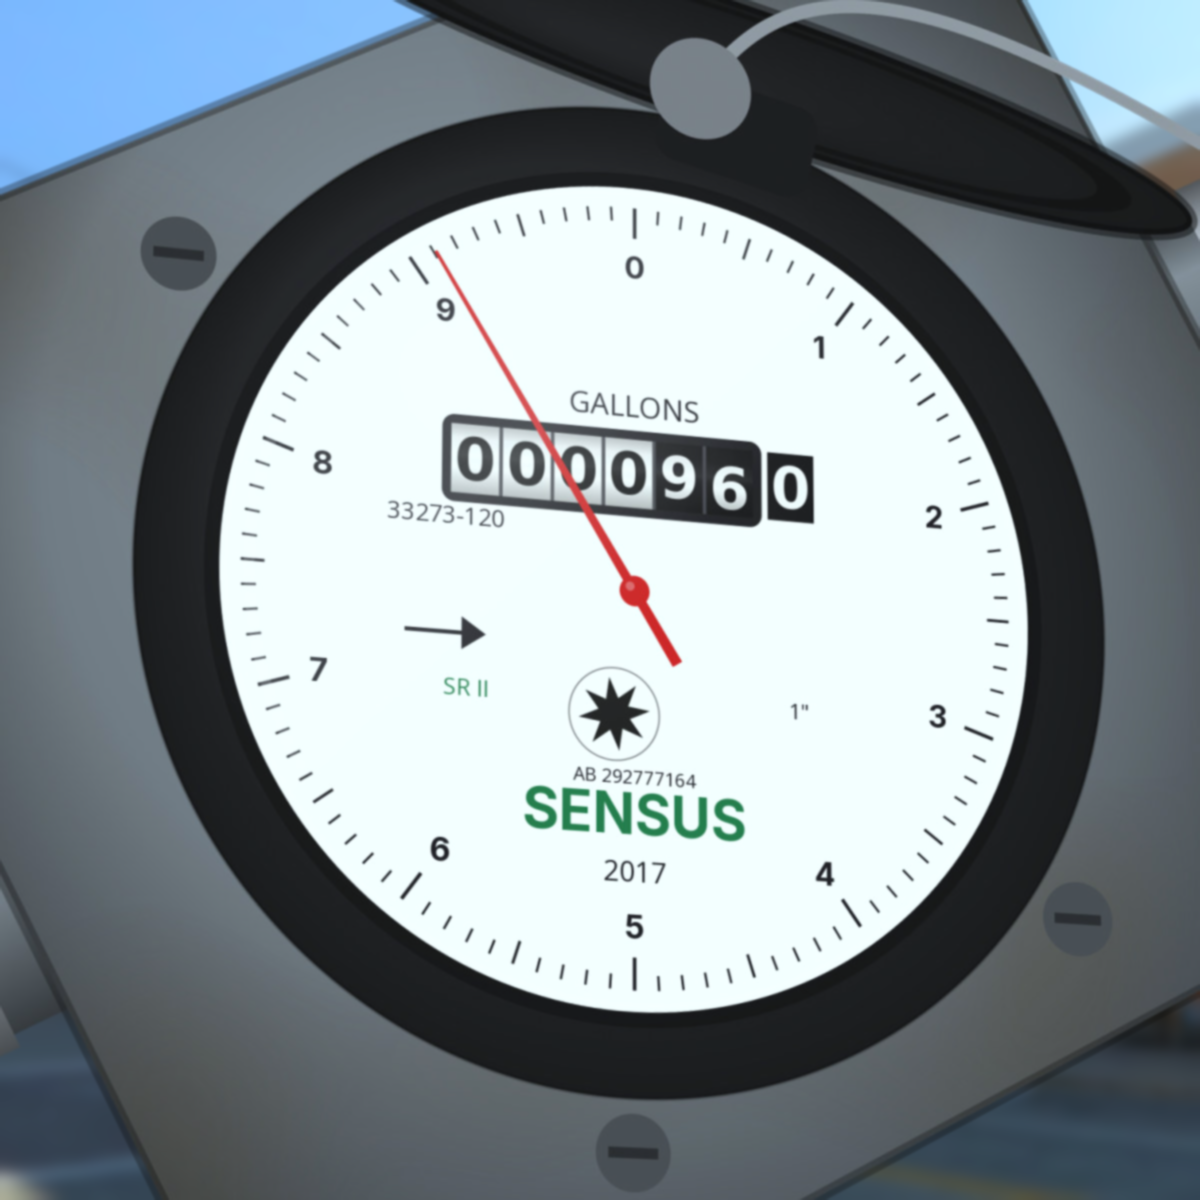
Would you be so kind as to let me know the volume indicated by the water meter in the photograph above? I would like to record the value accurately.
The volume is 959.1 gal
